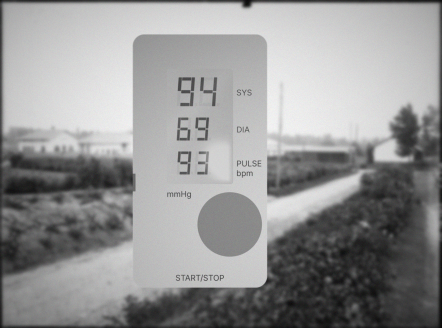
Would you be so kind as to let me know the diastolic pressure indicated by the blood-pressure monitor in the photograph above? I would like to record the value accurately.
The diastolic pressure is 69 mmHg
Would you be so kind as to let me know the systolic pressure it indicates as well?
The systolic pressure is 94 mmHg
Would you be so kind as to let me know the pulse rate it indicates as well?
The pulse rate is 93 bpm
